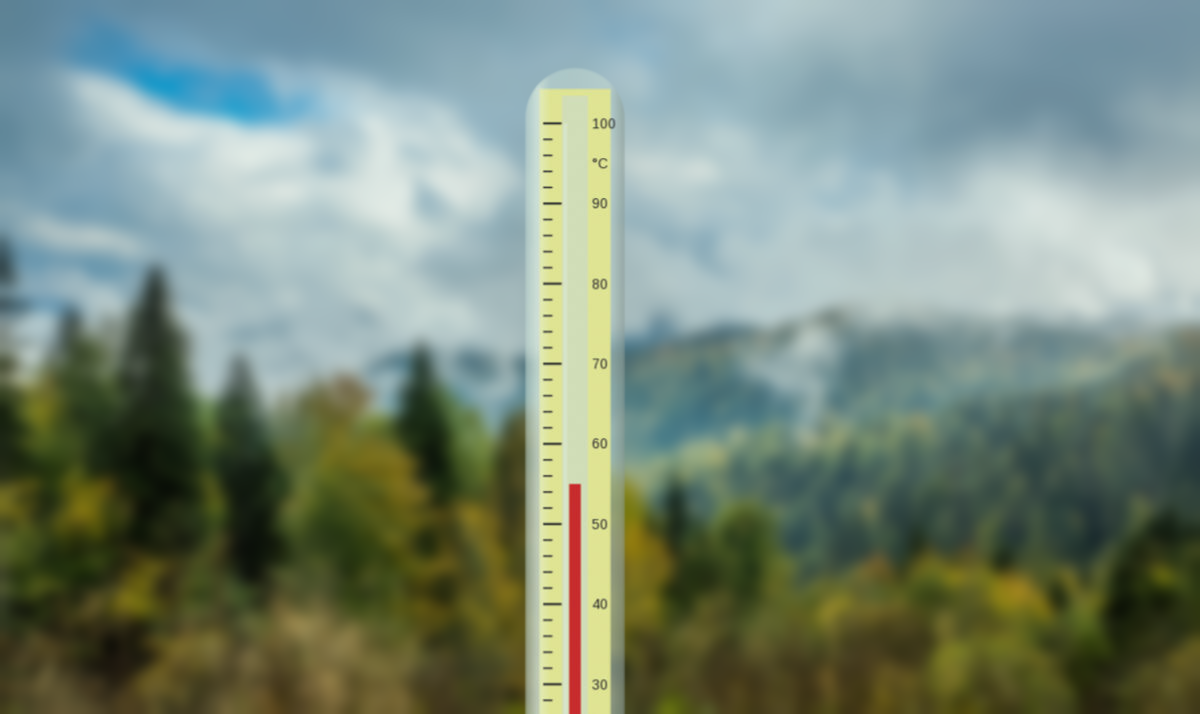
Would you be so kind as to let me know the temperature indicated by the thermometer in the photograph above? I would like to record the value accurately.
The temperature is 55 °C
